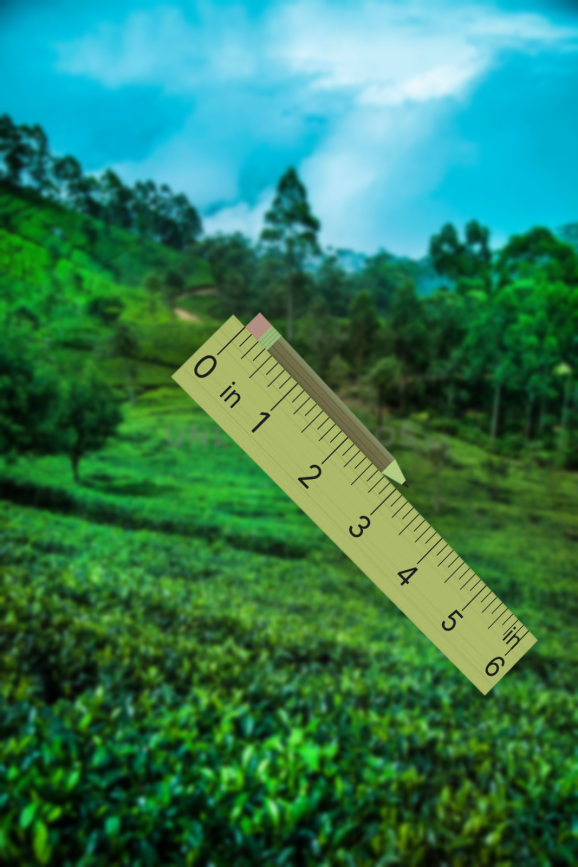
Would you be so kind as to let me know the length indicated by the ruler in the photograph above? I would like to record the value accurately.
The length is 3.125 in
